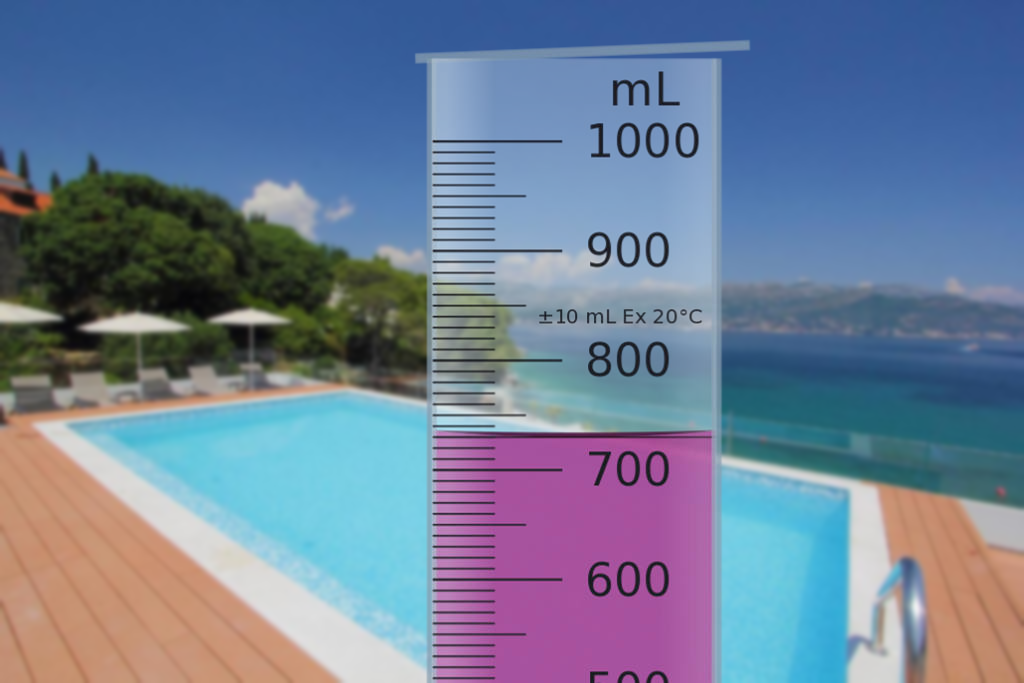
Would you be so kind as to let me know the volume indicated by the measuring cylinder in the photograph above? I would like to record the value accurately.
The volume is 730 mL
